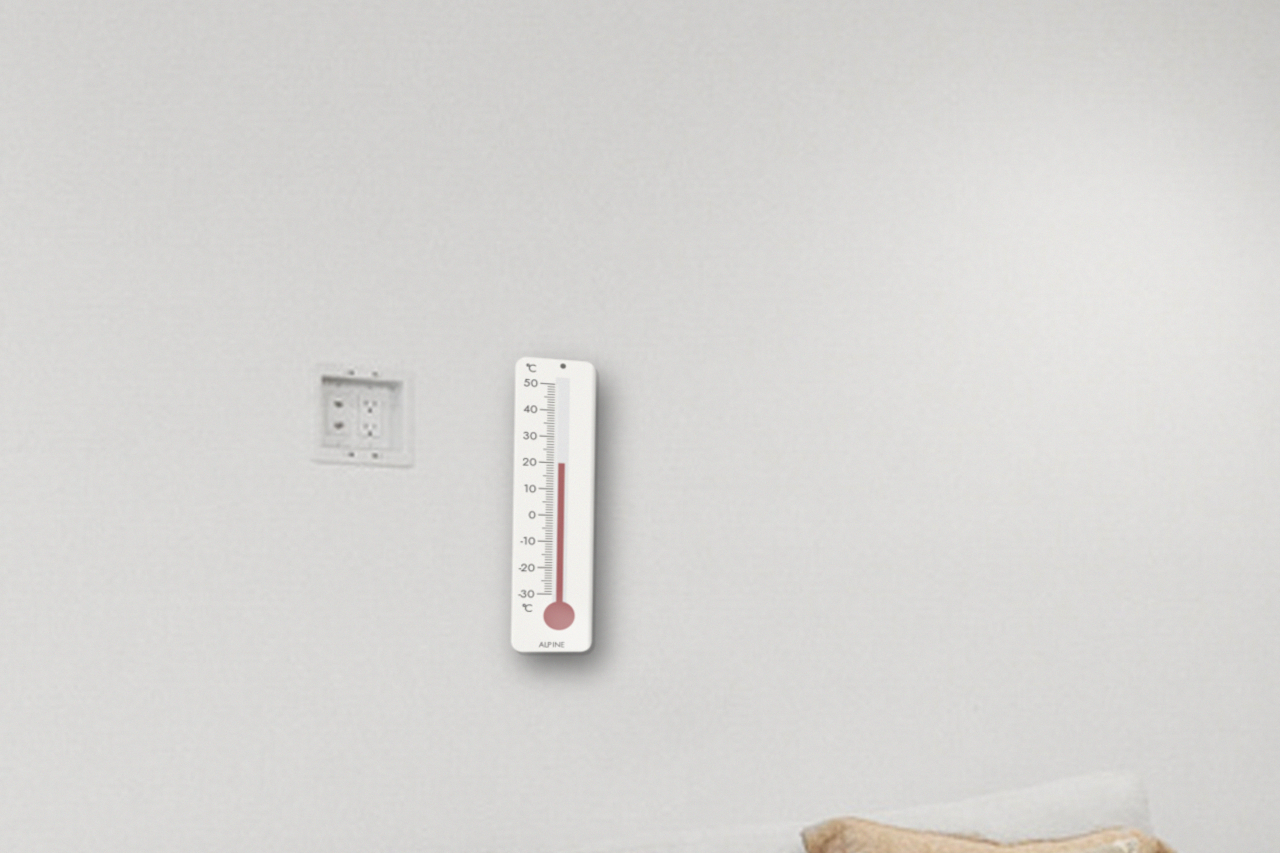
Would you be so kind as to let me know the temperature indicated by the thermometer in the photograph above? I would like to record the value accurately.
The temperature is 20 °C
